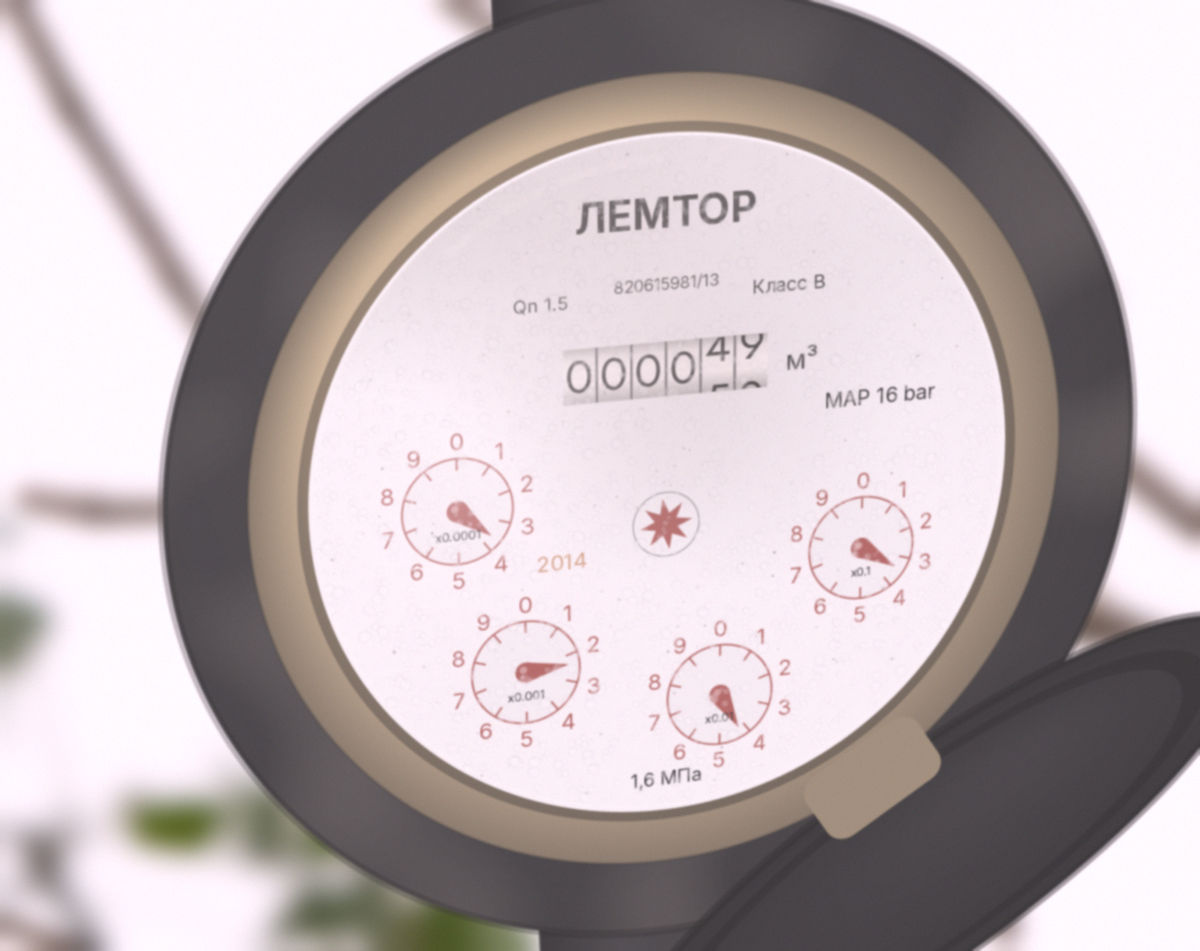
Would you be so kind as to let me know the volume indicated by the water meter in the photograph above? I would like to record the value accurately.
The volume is 49.3423 m³
